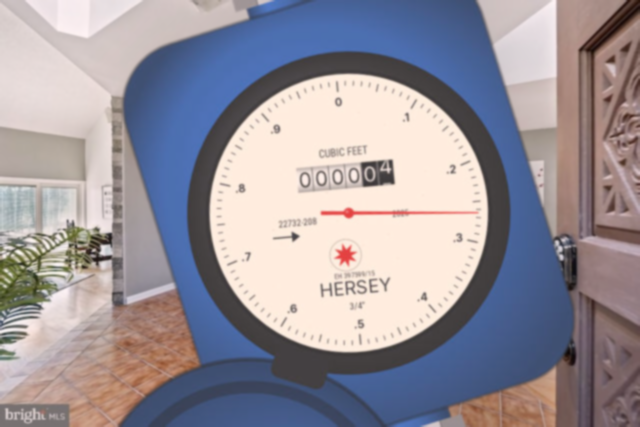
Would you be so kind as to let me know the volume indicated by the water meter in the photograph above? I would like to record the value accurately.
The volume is 4.26 ft³
